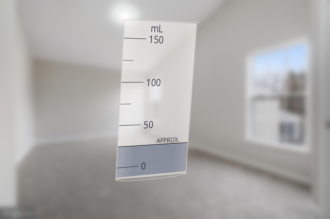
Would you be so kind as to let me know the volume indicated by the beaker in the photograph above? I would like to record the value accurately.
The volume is 25 mL
